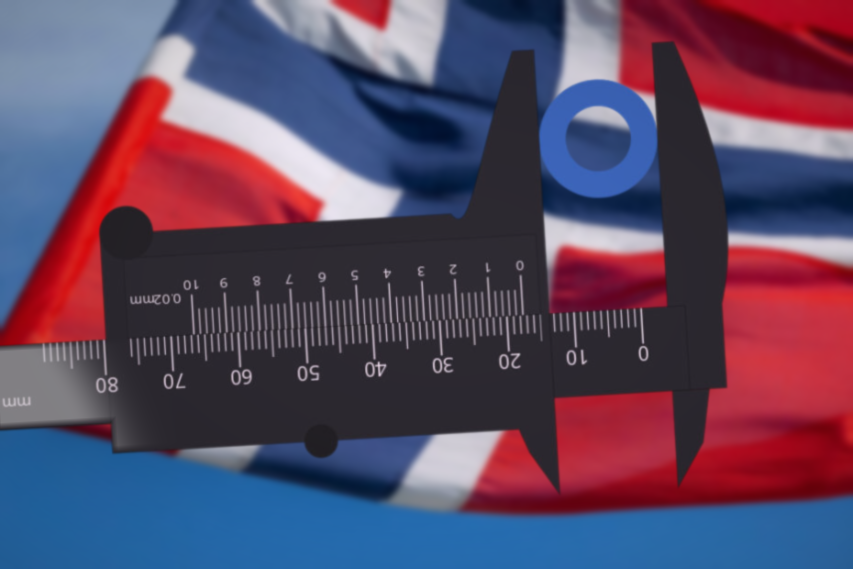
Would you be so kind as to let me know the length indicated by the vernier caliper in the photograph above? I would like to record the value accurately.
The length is 17.6 mm
